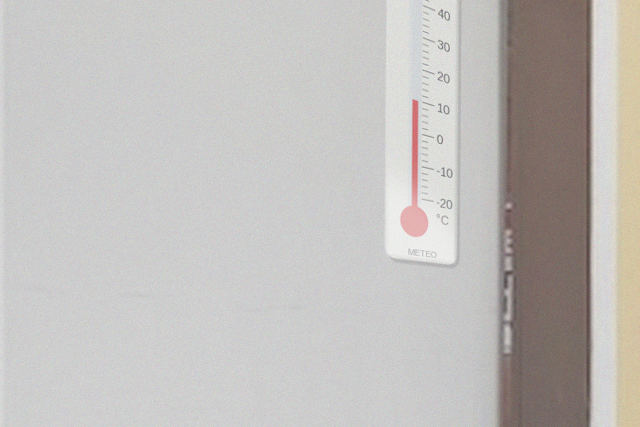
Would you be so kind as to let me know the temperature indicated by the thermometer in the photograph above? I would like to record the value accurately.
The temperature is 10 °C
